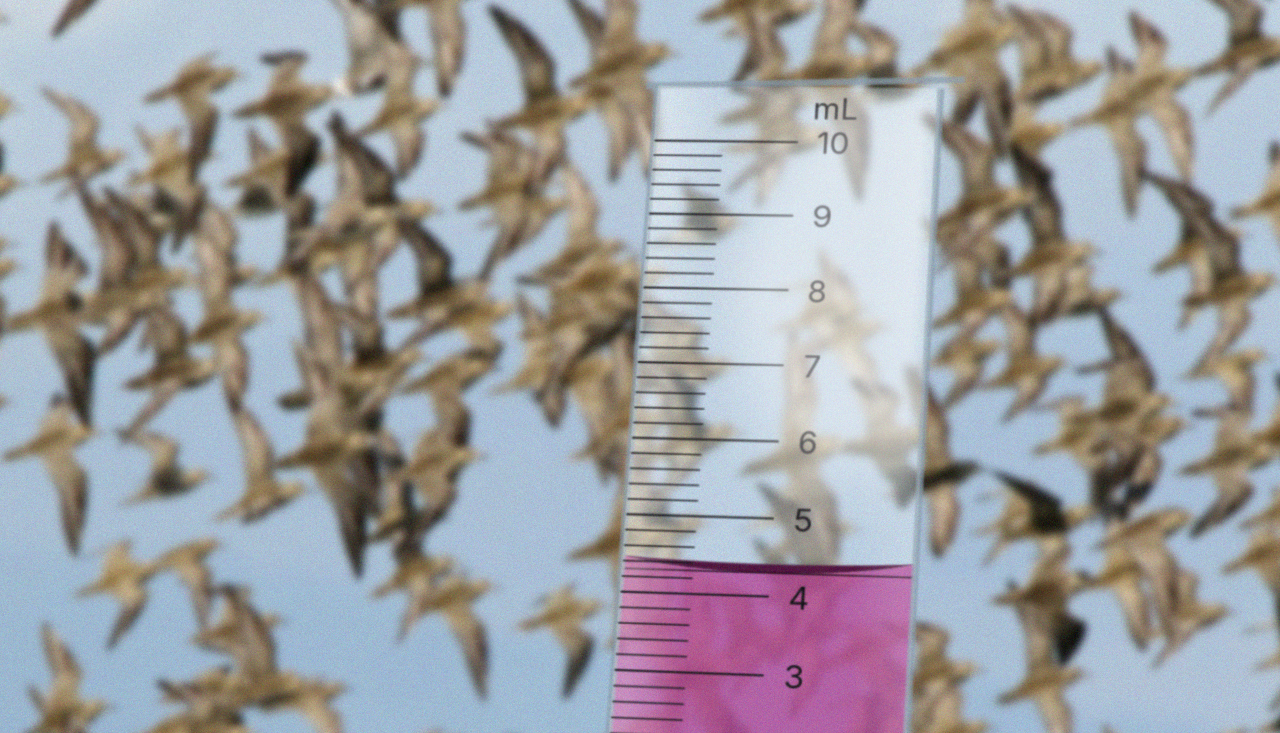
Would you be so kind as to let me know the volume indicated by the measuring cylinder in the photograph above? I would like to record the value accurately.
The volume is 4.3 mL
